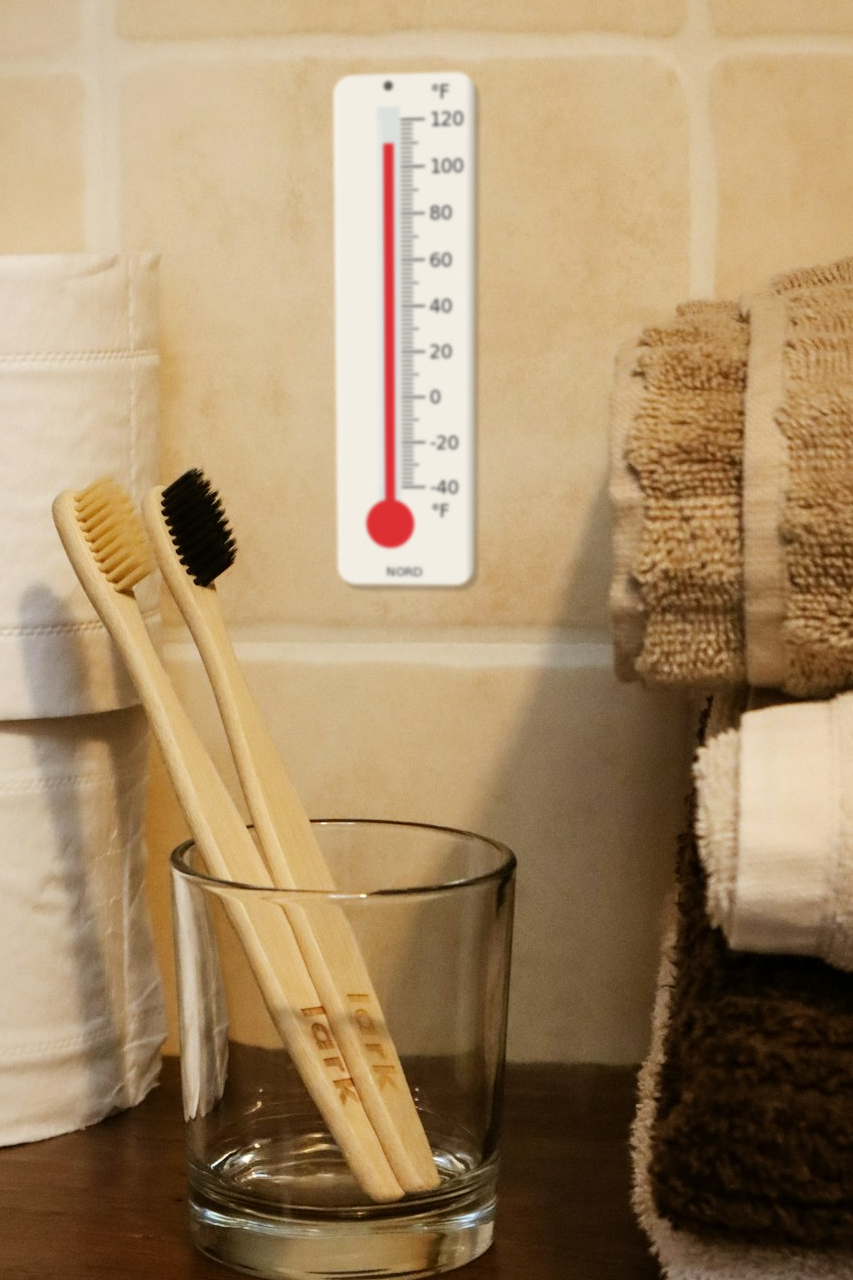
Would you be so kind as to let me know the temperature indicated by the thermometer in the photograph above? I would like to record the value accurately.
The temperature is 110 °F
